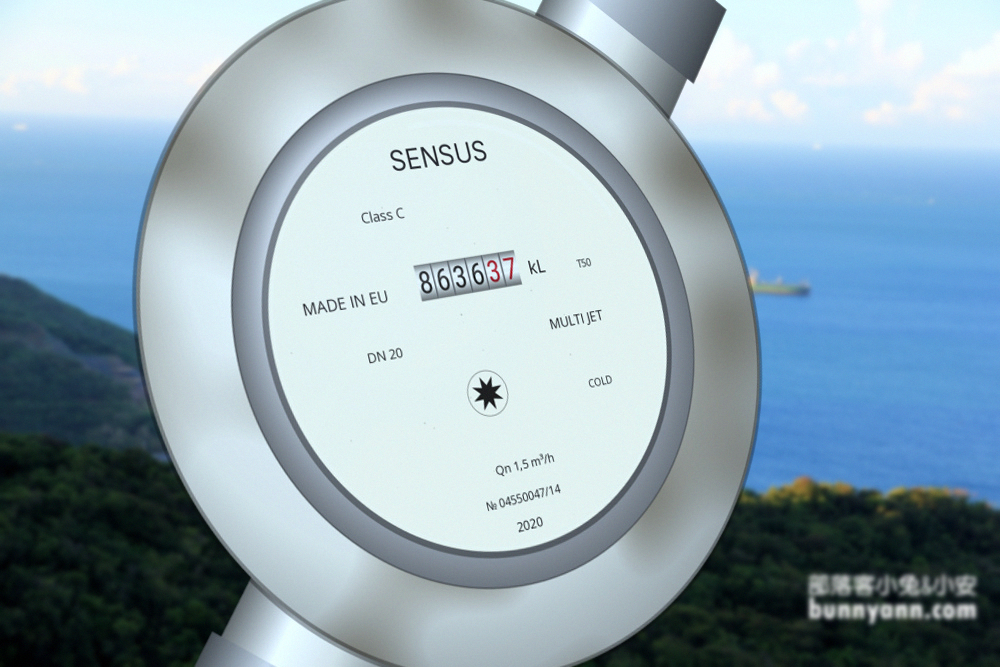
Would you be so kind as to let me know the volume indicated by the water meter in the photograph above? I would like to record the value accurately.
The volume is 8636.37 kL
